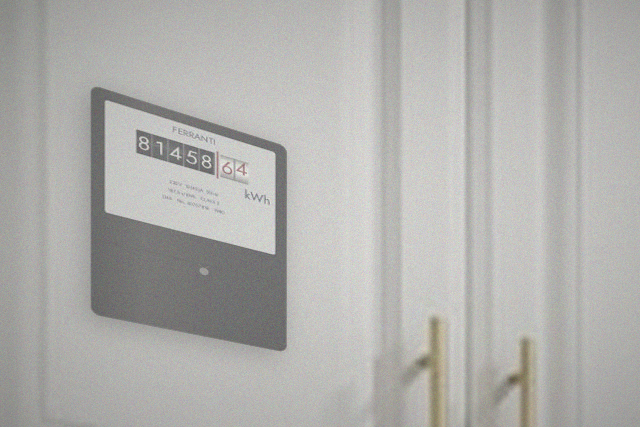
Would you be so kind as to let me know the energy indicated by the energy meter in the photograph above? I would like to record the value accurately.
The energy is 81458.64 kWh
